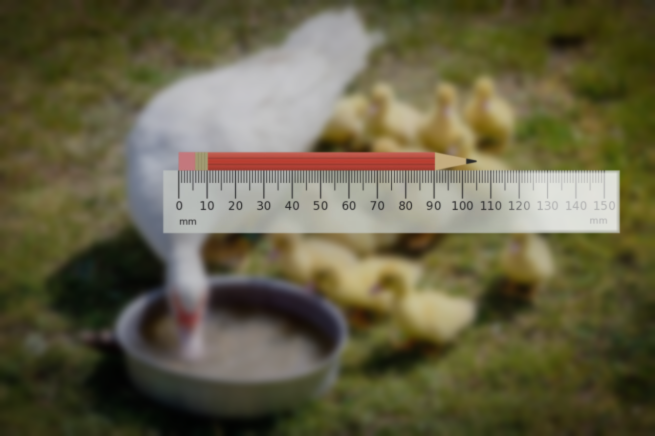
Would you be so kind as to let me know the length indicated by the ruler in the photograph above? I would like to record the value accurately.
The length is 105 mm
